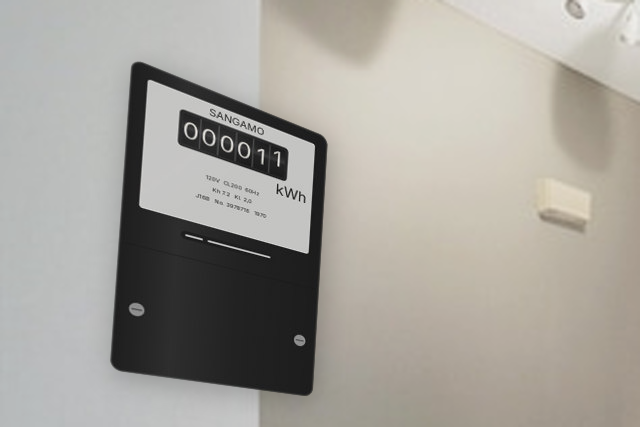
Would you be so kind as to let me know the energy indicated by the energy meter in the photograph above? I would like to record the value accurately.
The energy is 11 kWh
